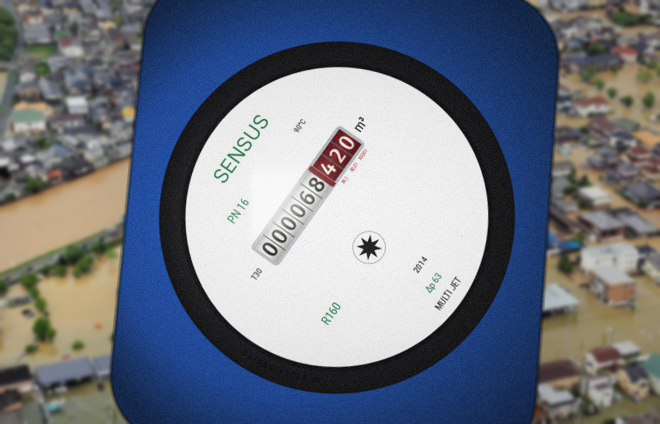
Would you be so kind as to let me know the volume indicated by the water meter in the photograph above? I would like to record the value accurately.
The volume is 68.420 m³
